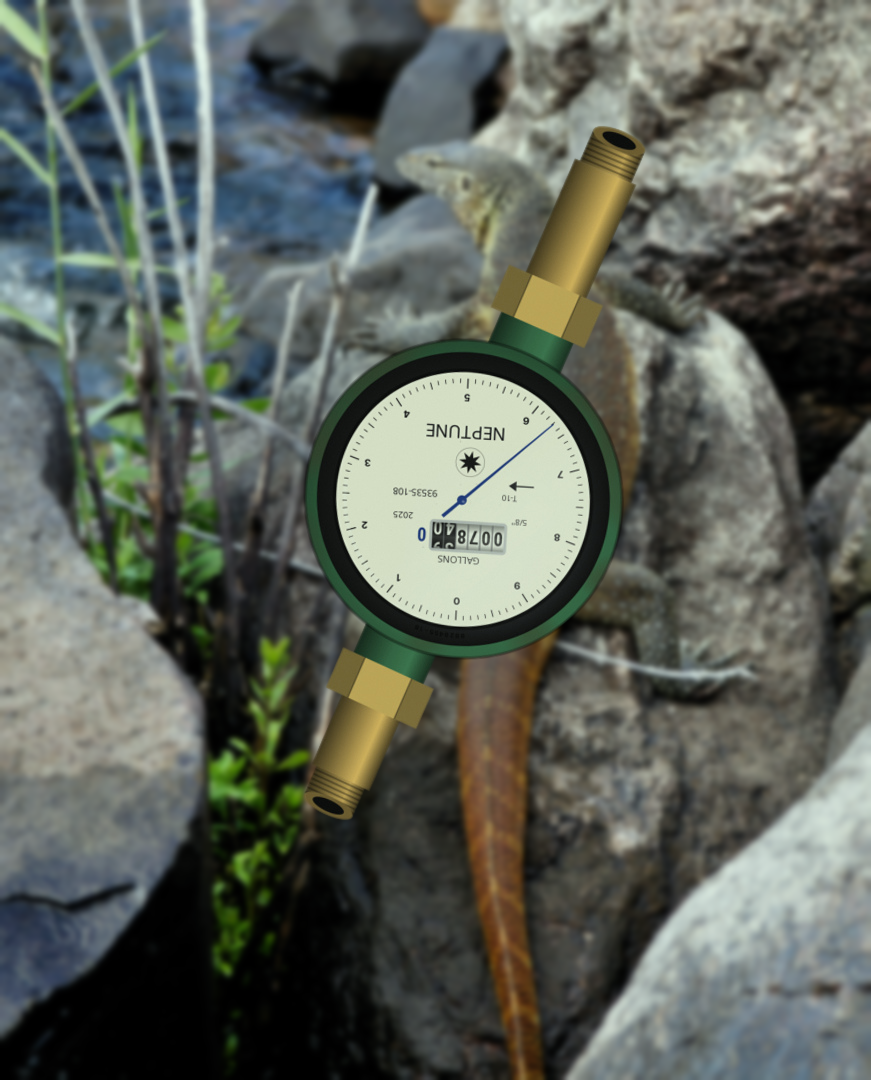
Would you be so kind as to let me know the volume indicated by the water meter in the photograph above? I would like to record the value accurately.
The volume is 78396.3 gal
